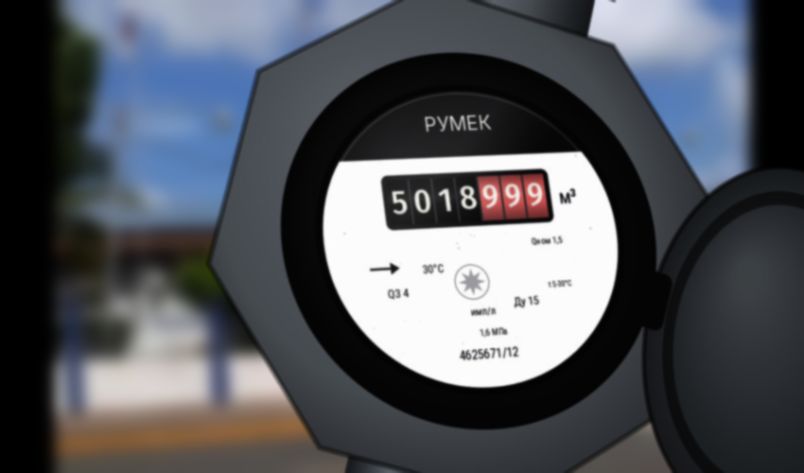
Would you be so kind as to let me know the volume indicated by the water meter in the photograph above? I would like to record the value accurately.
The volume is 5018.999 m³
